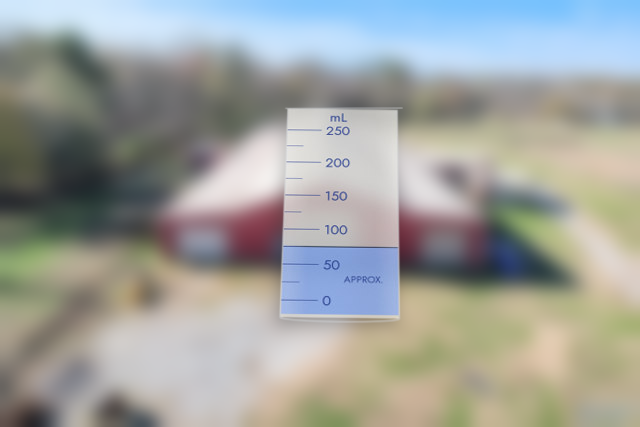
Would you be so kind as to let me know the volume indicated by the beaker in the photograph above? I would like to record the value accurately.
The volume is 75 mL
